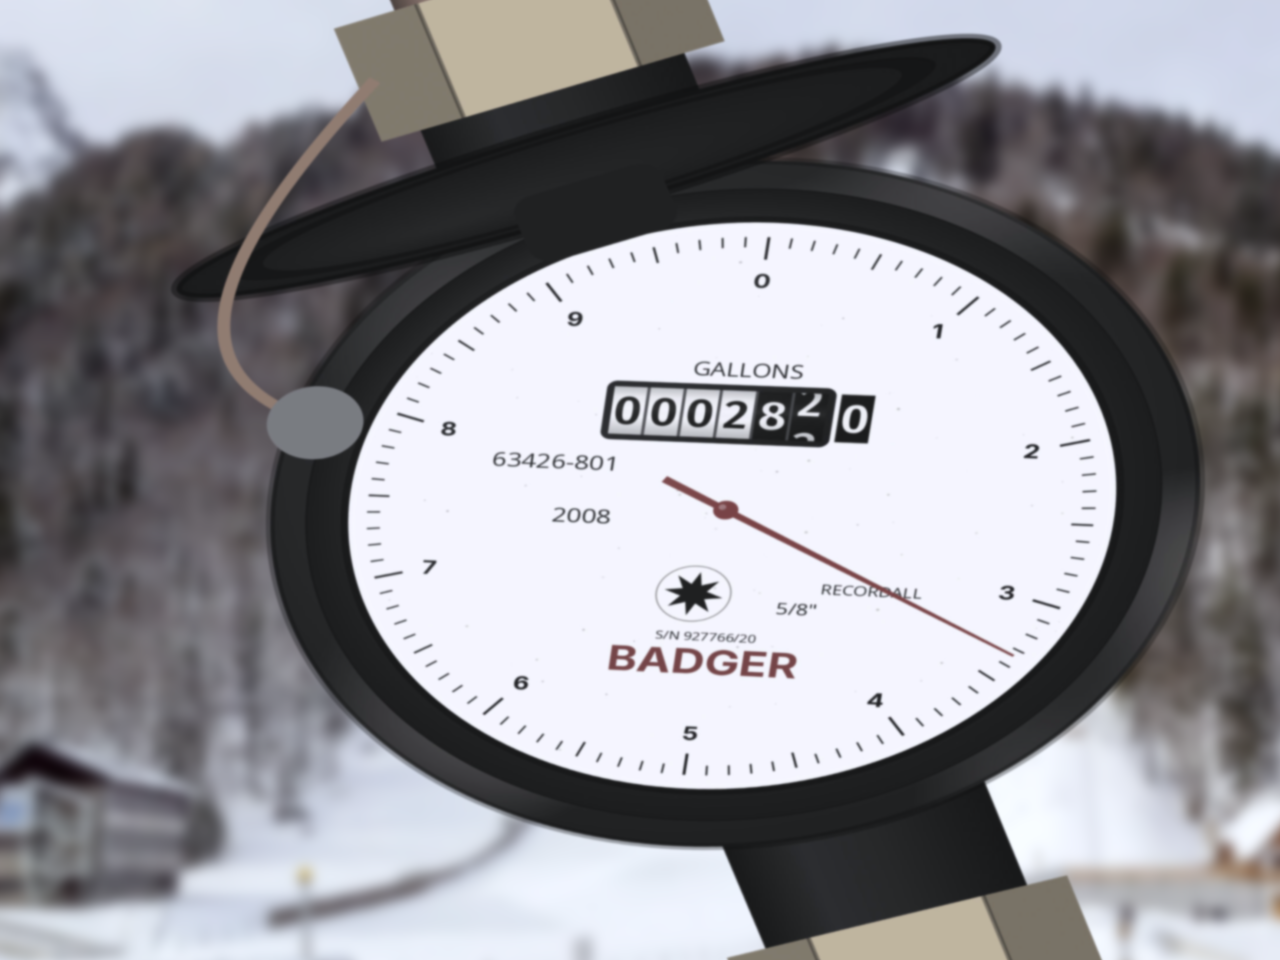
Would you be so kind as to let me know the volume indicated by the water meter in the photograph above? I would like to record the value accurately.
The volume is 2823.3 gal
